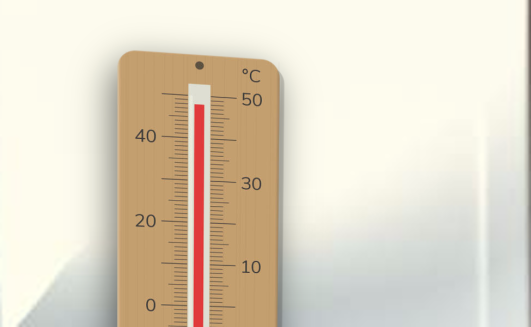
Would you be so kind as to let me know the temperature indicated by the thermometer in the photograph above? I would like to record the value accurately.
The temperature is 48 °C
